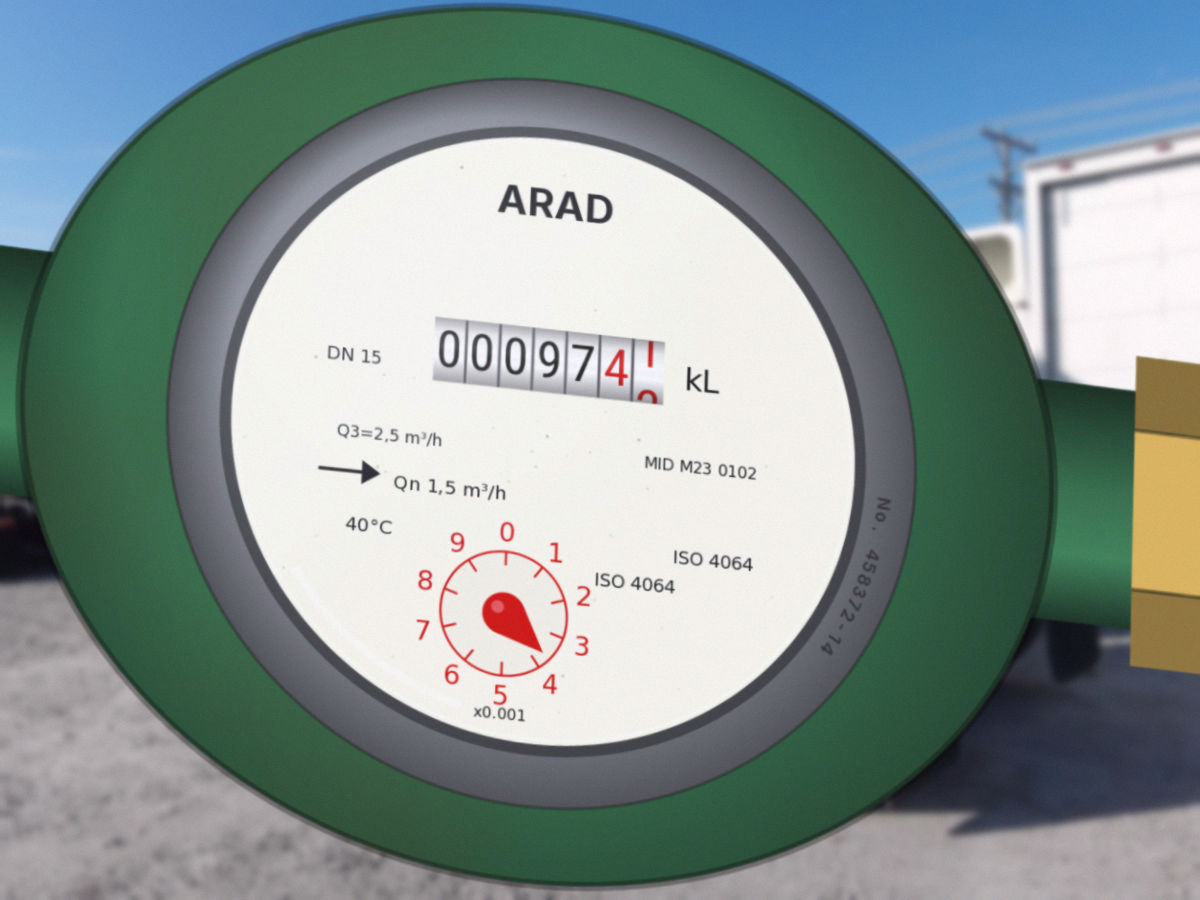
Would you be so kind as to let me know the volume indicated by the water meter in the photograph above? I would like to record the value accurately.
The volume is 97.413 kL
